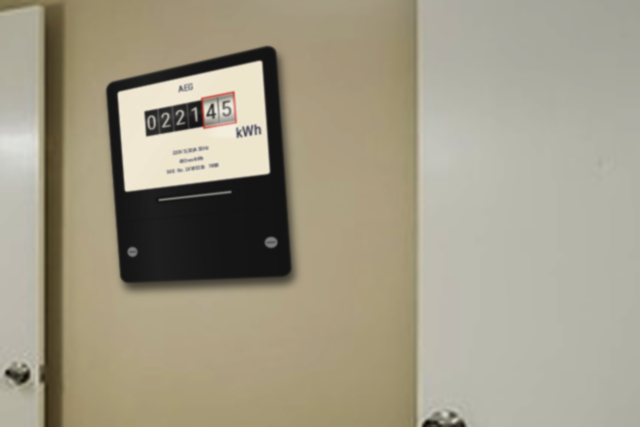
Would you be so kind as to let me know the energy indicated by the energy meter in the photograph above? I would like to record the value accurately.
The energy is 221.45 kWh
